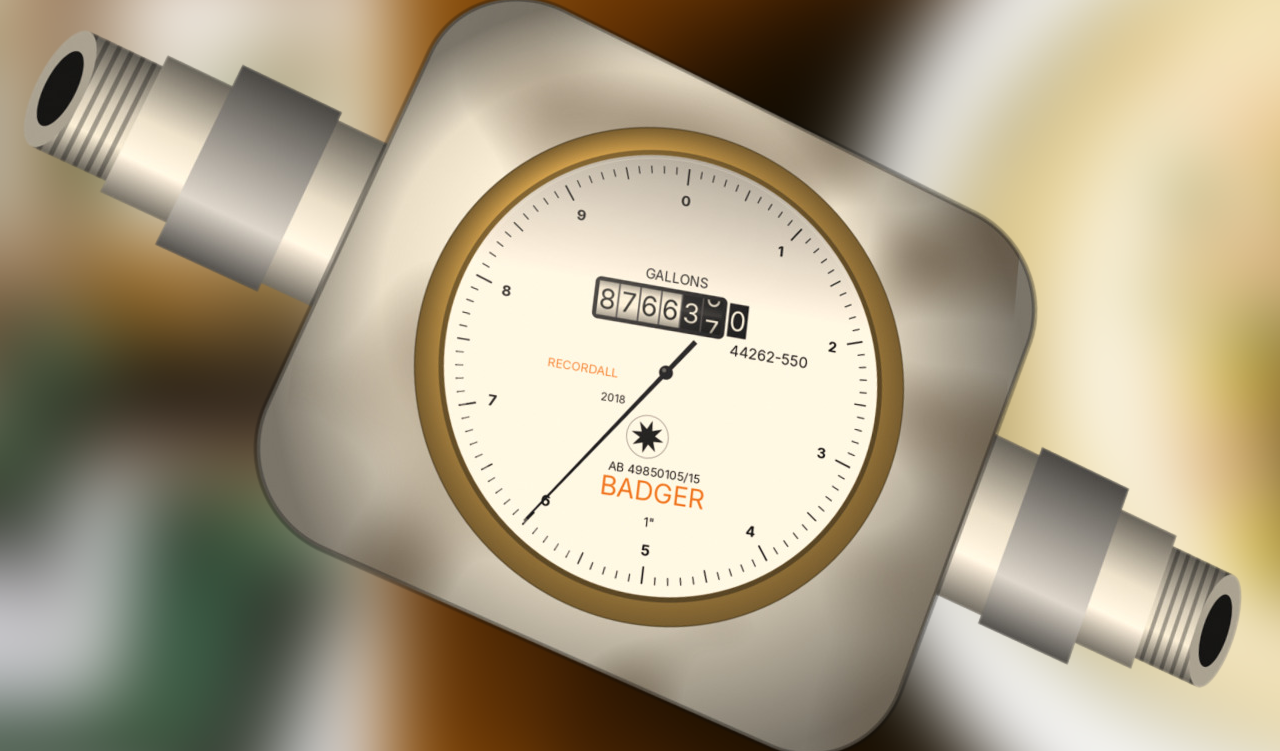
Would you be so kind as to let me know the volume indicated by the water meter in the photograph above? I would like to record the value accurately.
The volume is 8766366.0 gal
